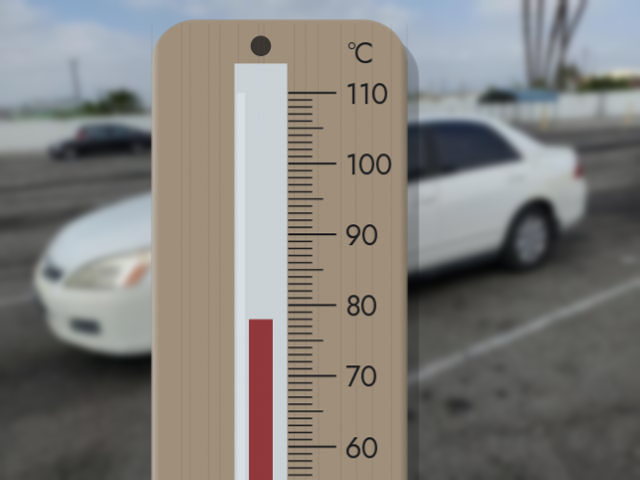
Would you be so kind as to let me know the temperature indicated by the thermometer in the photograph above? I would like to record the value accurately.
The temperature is 78 °C
